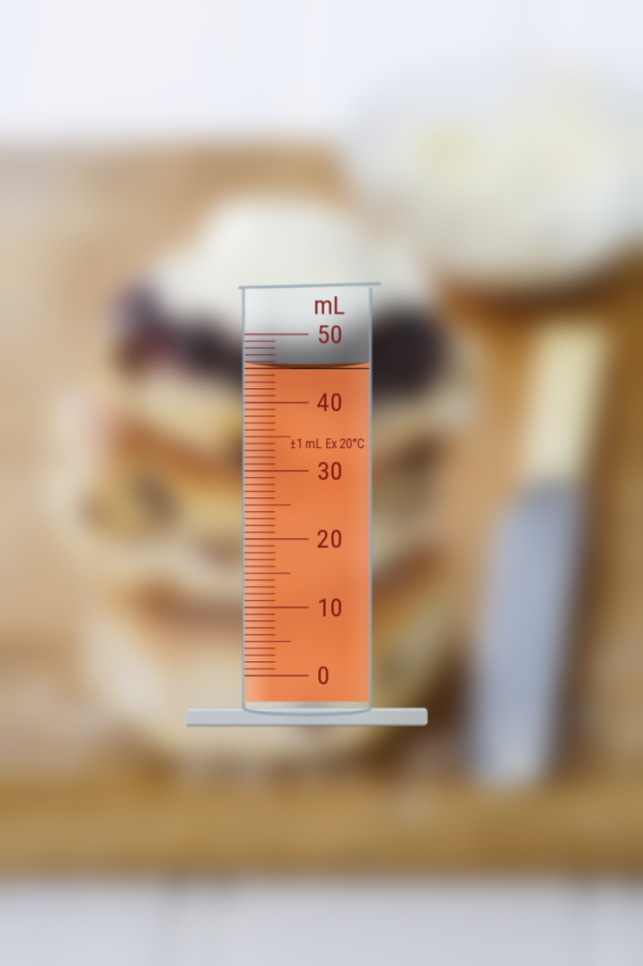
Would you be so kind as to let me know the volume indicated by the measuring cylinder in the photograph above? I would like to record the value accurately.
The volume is 45 mL
